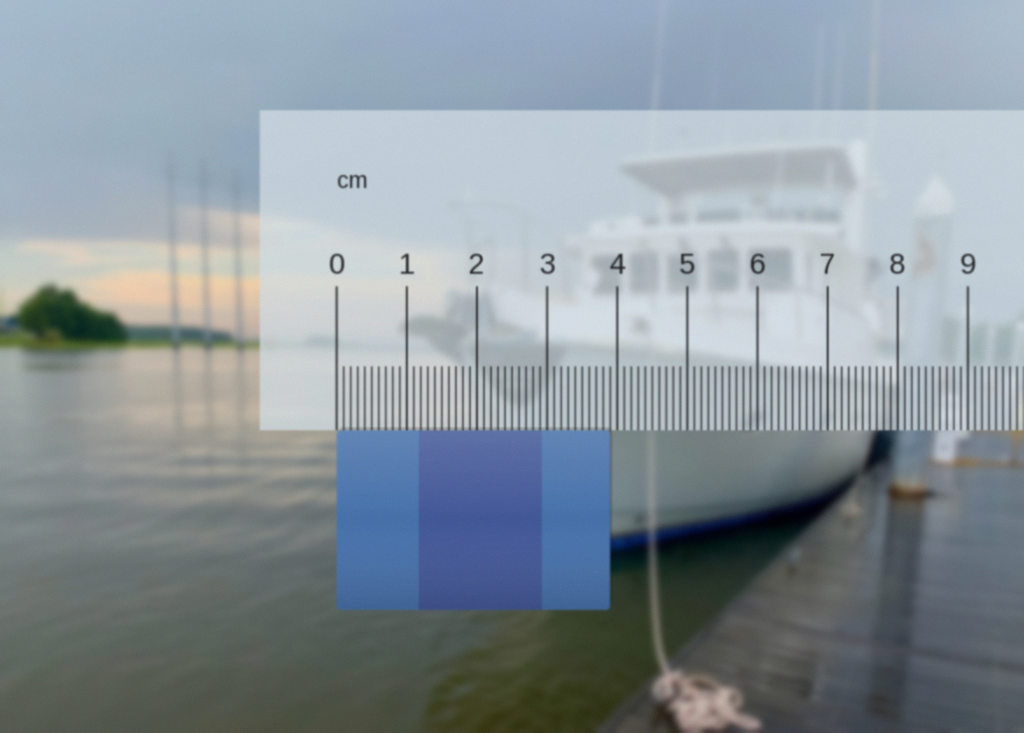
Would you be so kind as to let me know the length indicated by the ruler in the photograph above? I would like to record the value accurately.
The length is 3.9 cm
